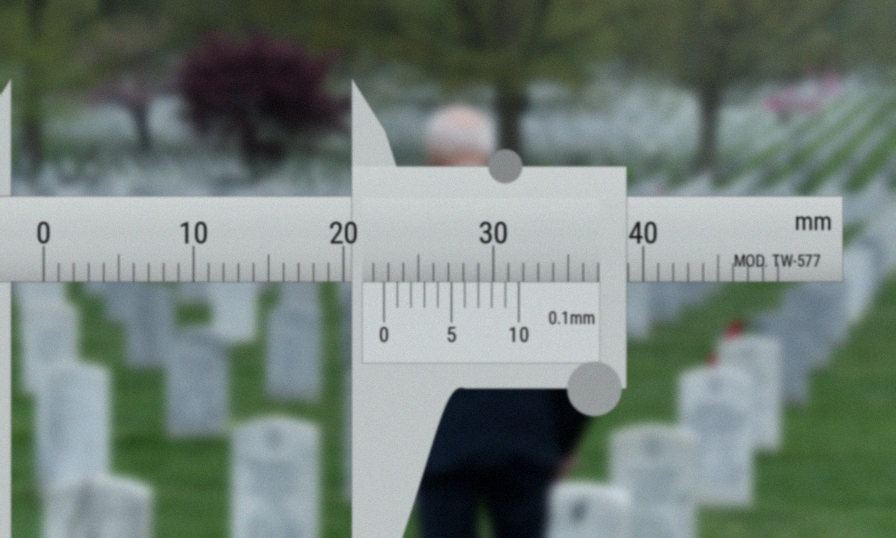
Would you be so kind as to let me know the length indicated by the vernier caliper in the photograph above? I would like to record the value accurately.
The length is 22.7 mm
